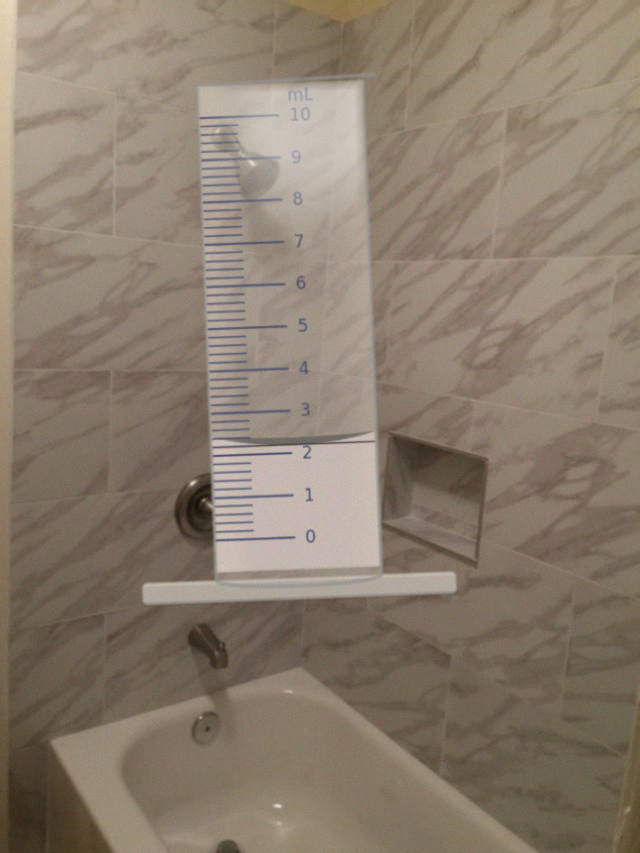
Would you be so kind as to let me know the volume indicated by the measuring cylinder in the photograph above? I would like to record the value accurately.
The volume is 2.2 mL
